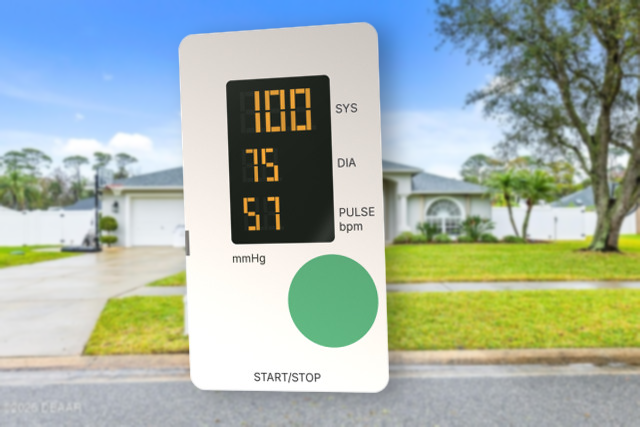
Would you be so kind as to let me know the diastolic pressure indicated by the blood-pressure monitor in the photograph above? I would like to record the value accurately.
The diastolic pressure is 75 mmHg
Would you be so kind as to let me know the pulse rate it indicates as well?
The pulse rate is 57 bpm
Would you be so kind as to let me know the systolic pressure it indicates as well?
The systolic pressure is 100 mmHg
